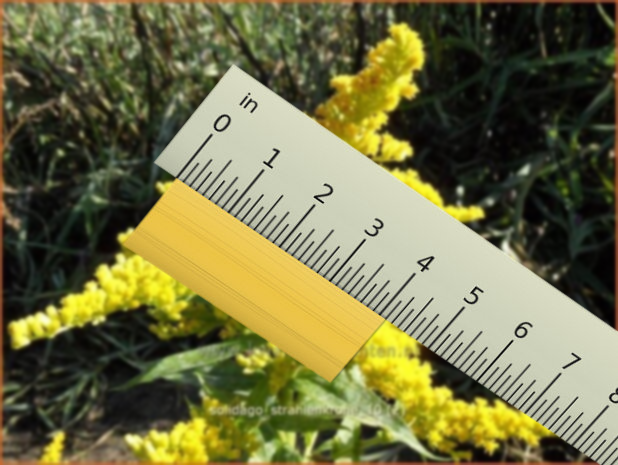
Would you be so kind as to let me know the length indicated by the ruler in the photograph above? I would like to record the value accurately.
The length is 4.125 in
